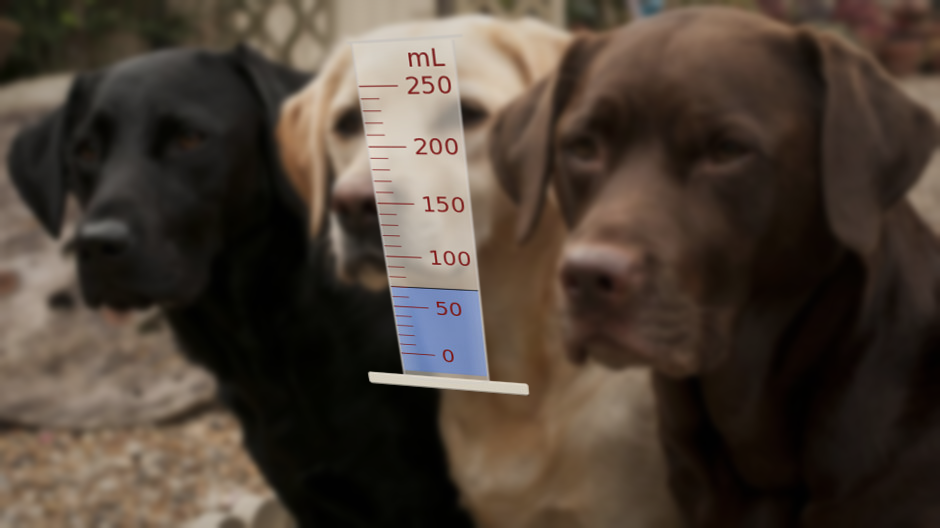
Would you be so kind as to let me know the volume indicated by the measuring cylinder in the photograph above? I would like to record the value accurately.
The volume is 70 mL
